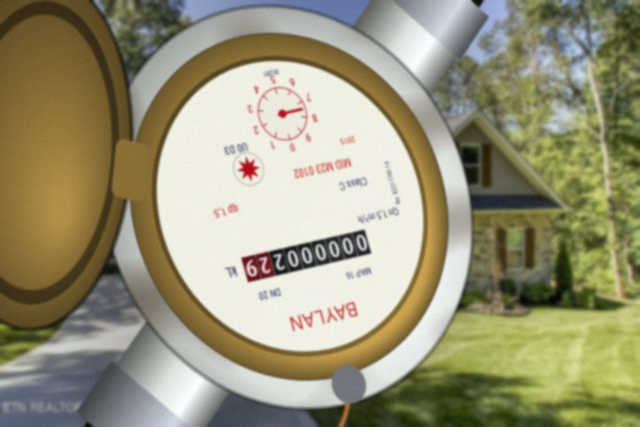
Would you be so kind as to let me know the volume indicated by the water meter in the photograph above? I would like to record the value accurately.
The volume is 2.297 kL
